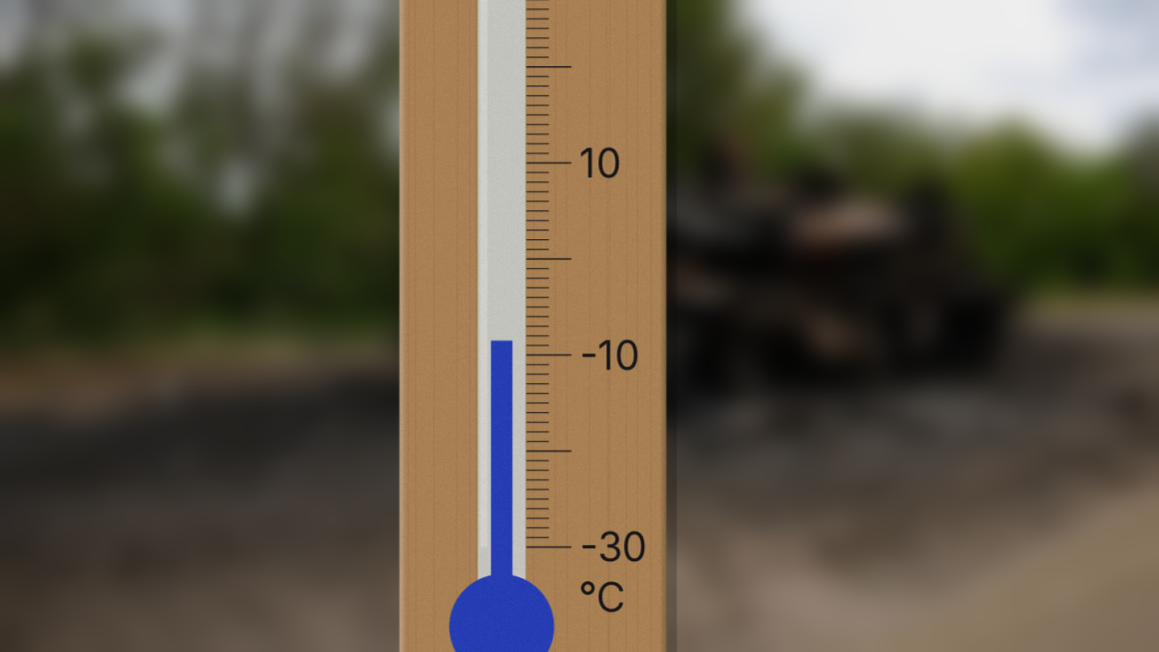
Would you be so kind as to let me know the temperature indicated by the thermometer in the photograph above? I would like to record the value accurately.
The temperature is -8.5 °C
